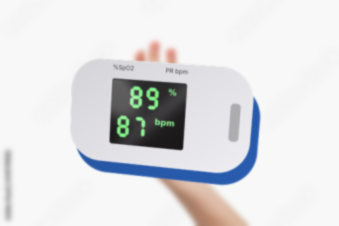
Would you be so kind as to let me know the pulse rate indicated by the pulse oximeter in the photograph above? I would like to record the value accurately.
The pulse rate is 87 bpm
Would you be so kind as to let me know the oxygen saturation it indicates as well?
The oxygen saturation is 89 %
